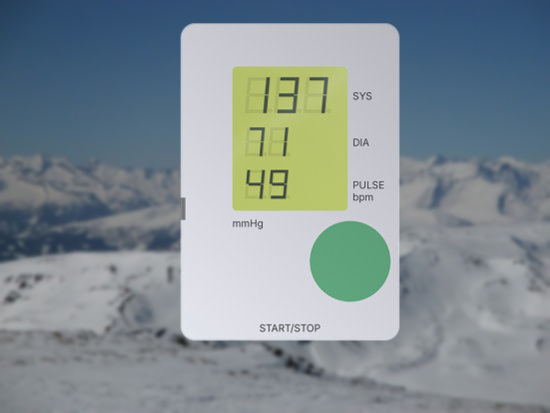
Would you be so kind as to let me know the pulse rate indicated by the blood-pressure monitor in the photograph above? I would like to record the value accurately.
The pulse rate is 49 bpm
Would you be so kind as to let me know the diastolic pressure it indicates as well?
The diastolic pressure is 71 mmHg
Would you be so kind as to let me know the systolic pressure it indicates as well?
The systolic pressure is 137 mmHg
